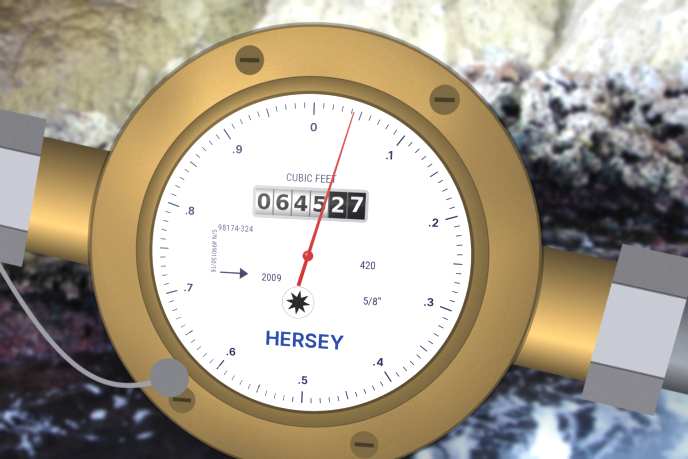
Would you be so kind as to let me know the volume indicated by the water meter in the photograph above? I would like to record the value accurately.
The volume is 64527.04 ft³
